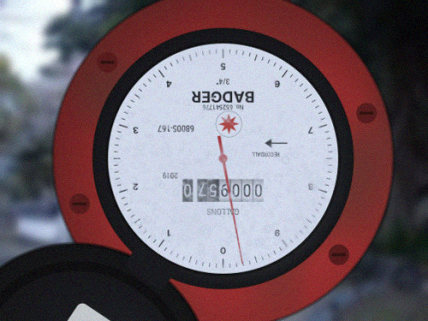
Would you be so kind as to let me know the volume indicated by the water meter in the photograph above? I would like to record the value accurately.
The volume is 9569.7 gal
